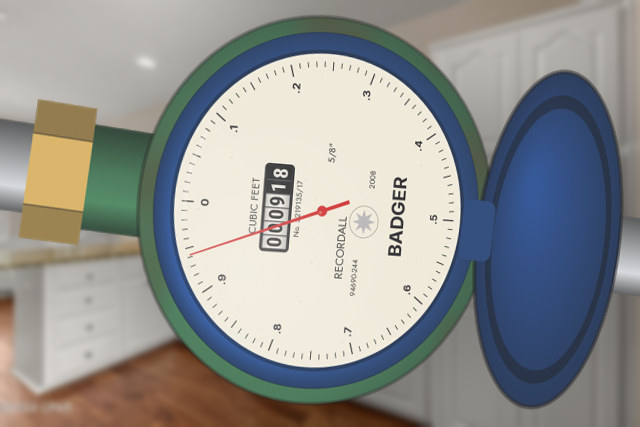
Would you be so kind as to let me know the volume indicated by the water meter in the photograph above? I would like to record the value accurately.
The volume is 917.94 ft³
